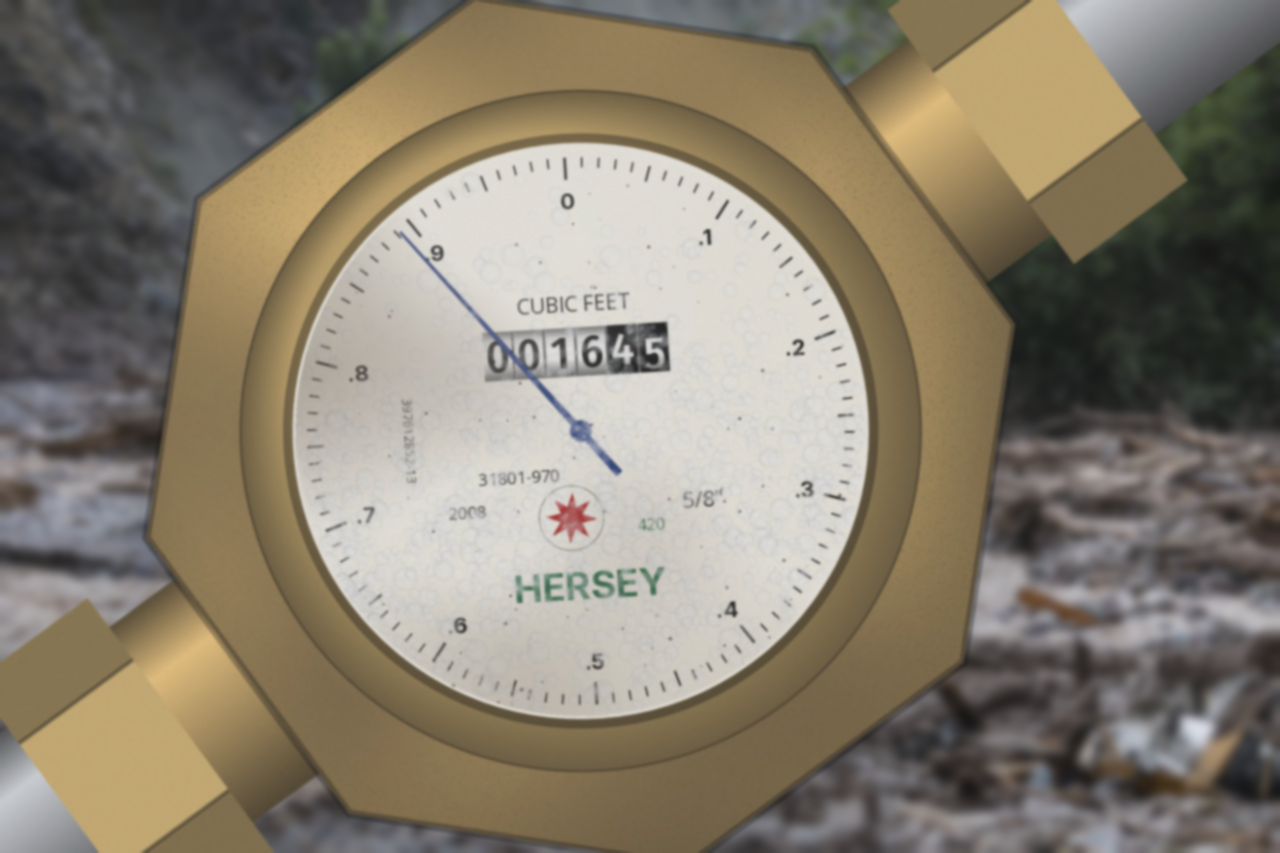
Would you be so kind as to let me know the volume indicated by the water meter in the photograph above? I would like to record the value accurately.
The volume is 1644.89 ft³
